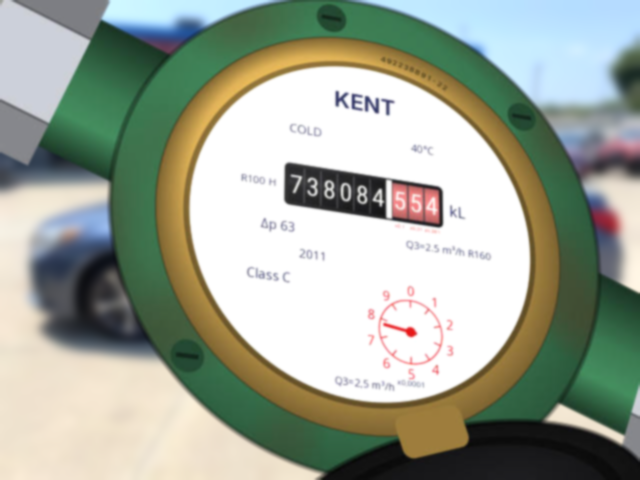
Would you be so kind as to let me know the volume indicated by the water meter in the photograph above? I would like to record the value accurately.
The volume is 738084.5547 kL
